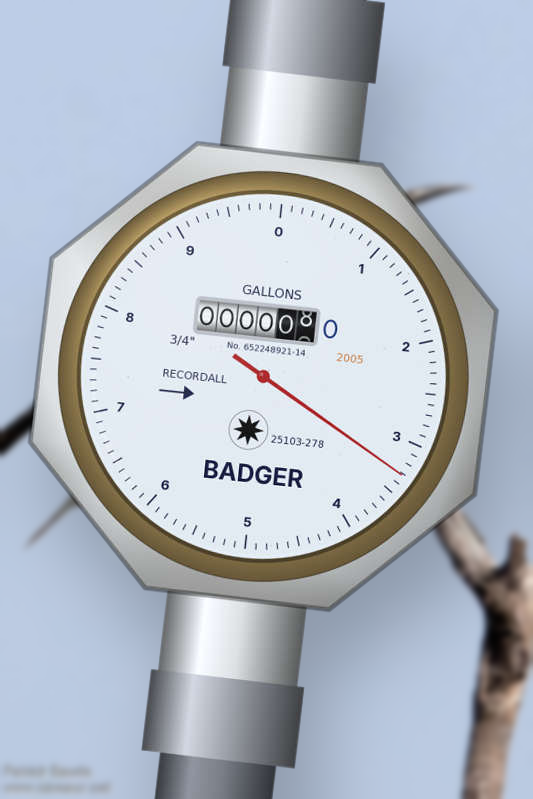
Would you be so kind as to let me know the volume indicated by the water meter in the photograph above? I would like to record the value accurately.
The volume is 83.3 gal
